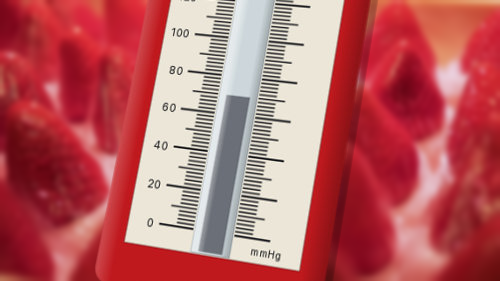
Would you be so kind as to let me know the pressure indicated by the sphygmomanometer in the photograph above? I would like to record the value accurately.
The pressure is 70 mmHg
